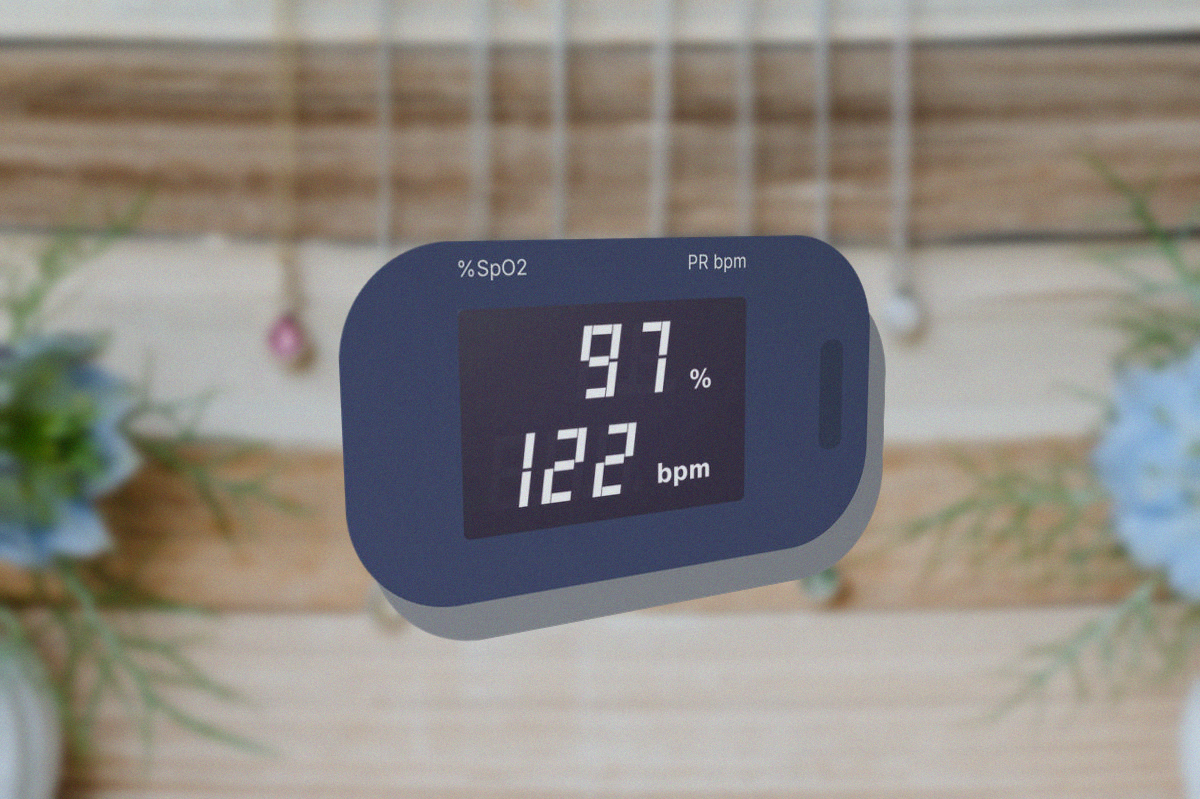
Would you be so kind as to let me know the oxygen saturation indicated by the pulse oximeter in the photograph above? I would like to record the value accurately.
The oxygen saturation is 97 %
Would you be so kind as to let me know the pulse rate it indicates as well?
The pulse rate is 122 bpm
